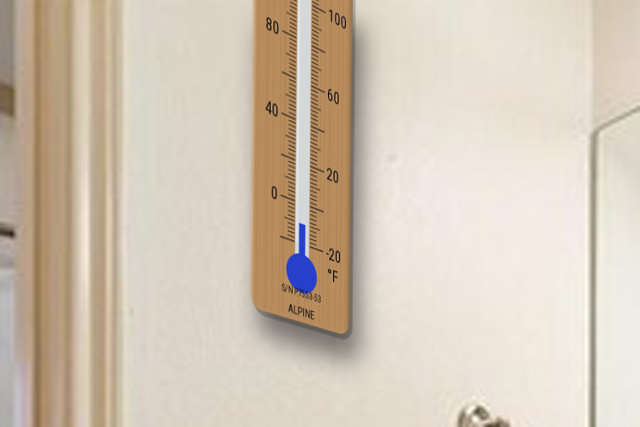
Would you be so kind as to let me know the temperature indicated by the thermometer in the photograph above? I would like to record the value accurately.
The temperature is -10 °F
